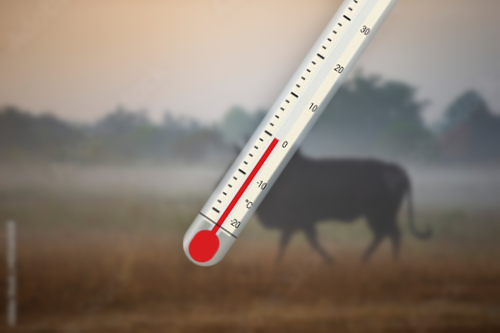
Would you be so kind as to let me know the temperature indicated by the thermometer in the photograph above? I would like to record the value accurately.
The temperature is 0 °C
